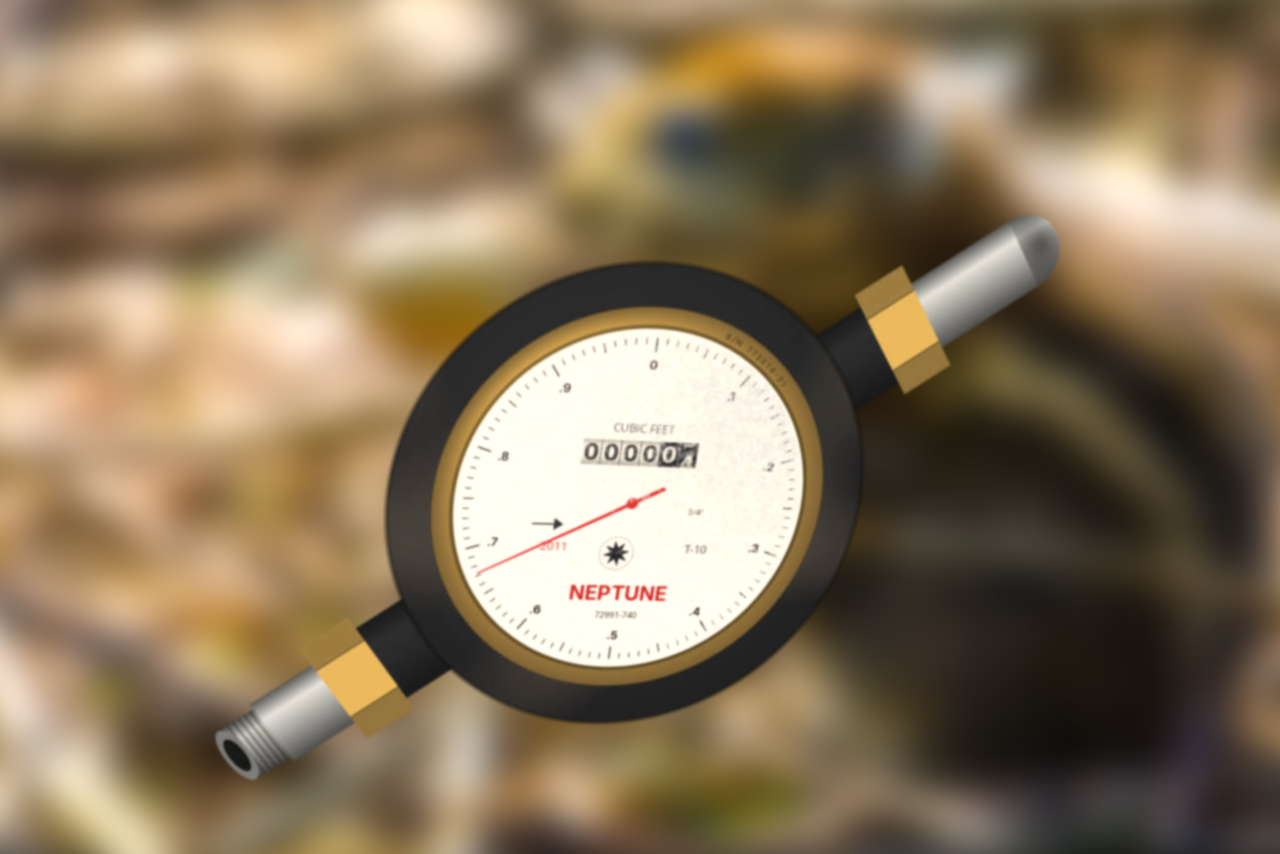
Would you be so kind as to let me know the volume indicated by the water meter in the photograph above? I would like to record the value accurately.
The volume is 3.67 ft³
